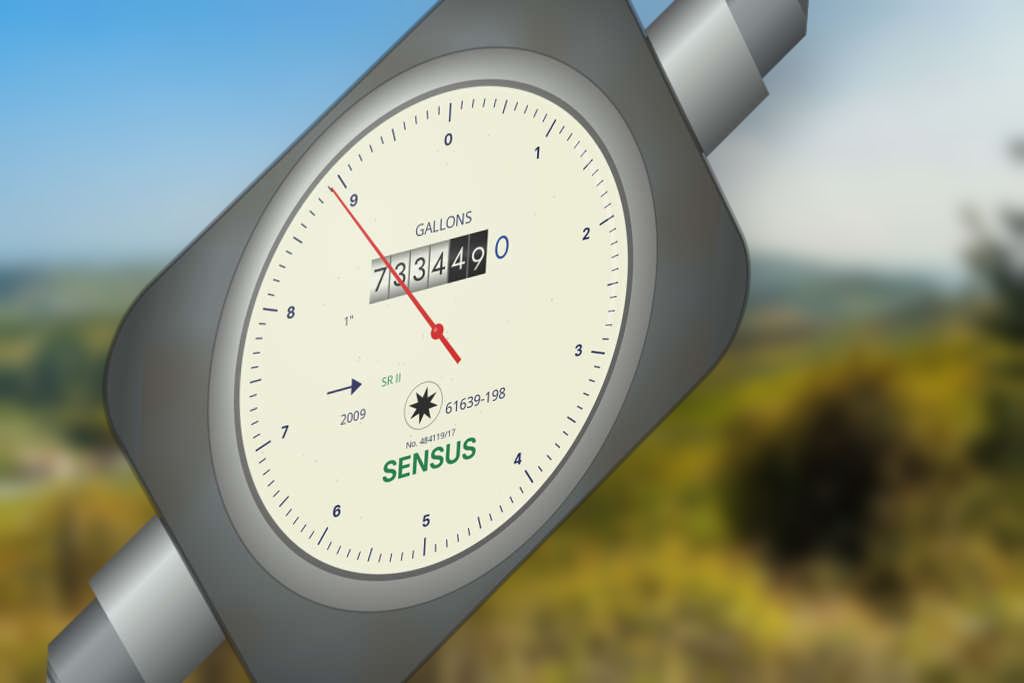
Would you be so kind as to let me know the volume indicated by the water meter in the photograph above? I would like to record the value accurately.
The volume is 7334488.9 gal
